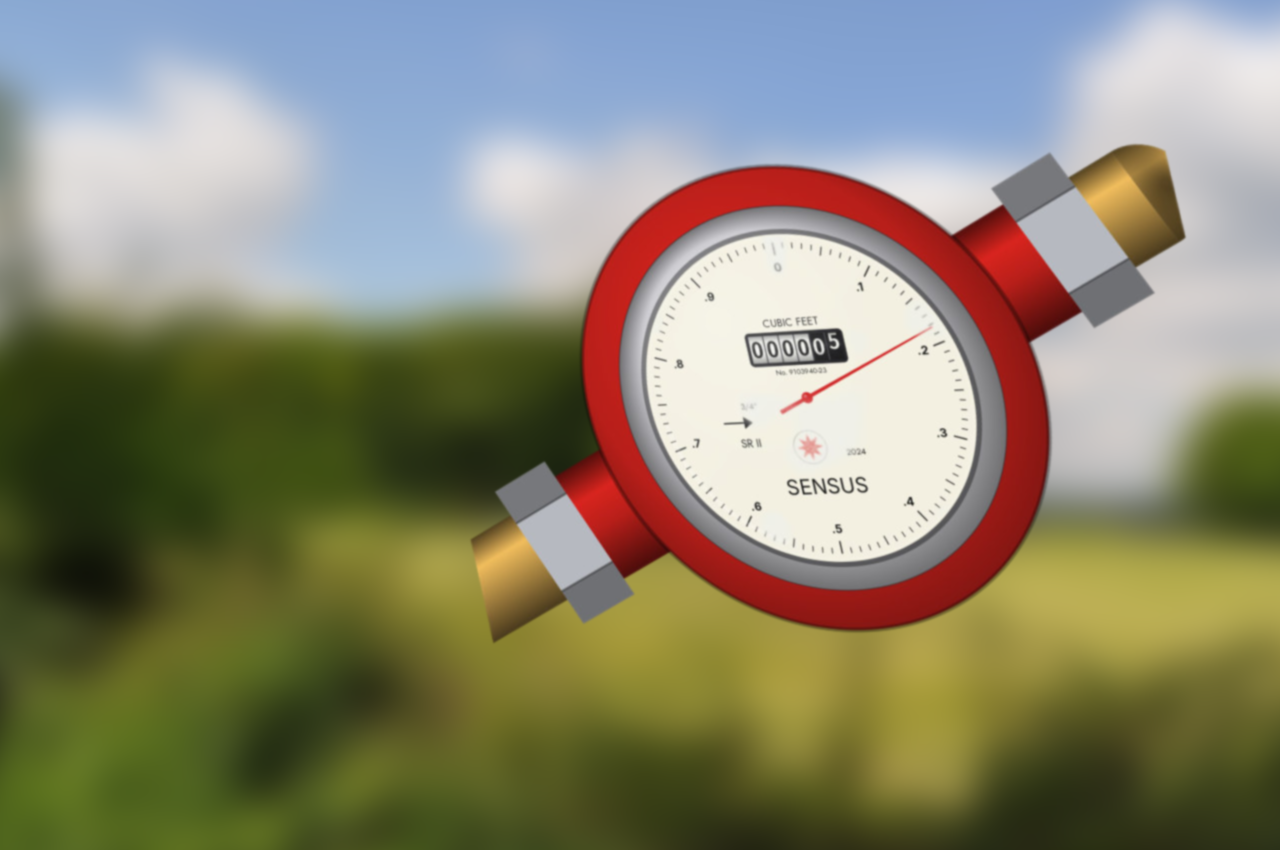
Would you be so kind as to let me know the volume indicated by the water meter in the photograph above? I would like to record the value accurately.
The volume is 5.18 ft³
